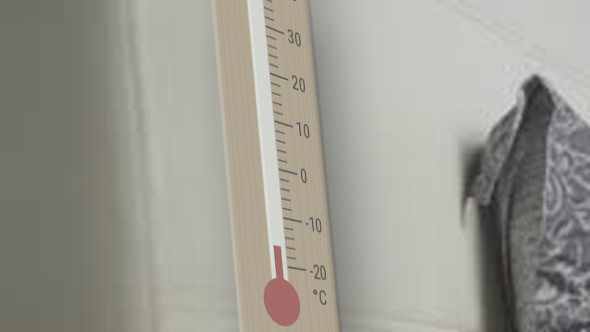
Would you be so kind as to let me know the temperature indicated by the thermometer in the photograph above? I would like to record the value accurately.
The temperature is -16 °C
